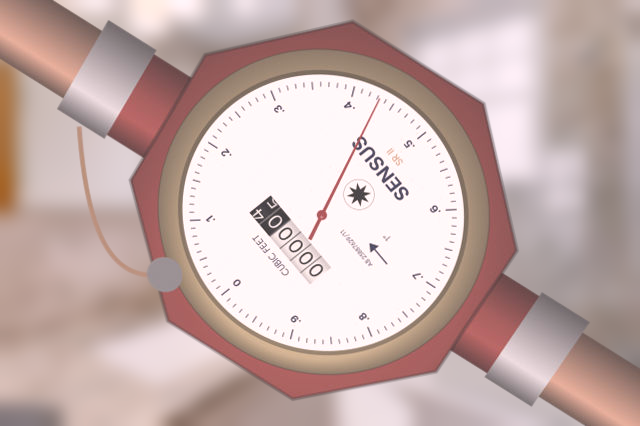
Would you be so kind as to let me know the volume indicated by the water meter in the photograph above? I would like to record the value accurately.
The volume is 4.43 ft³
